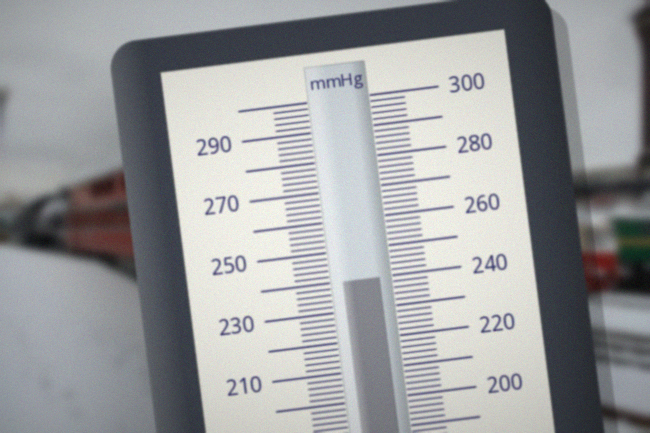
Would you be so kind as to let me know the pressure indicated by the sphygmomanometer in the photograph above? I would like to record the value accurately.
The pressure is 240 mmHg
